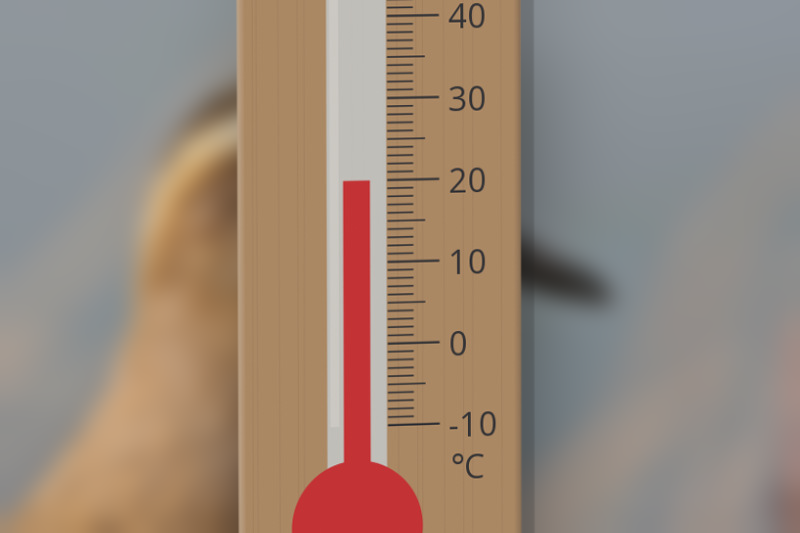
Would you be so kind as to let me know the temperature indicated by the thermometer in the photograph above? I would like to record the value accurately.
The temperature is 20 °C
